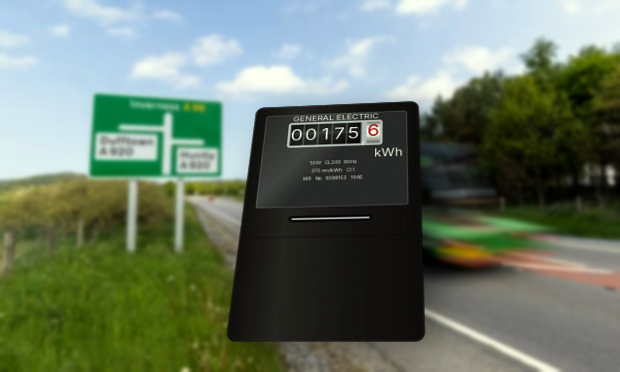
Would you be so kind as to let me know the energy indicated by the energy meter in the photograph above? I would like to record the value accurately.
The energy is 175.6 kWh
